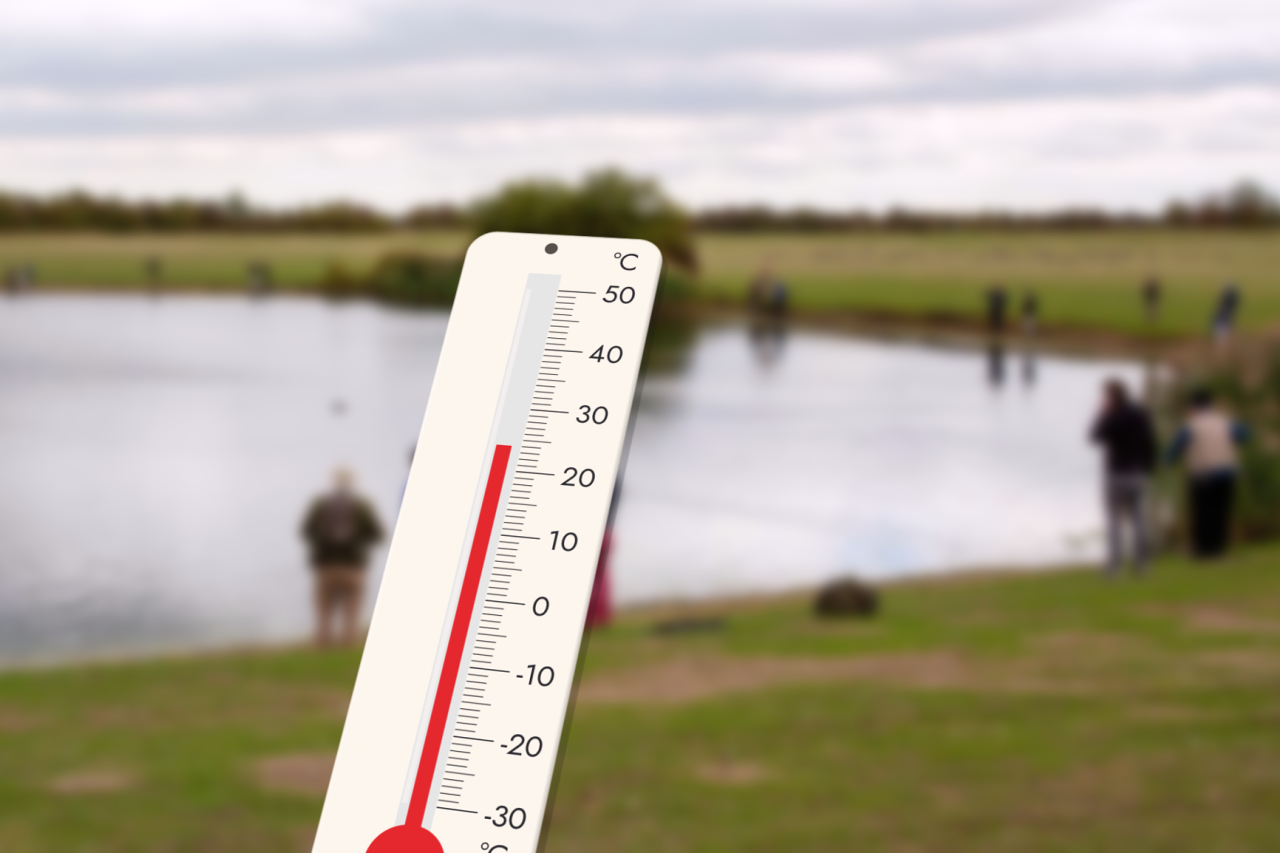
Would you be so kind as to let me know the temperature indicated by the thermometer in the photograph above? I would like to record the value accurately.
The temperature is 24 °C
